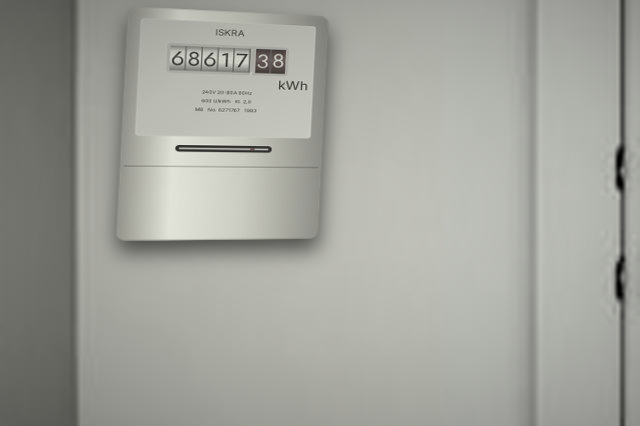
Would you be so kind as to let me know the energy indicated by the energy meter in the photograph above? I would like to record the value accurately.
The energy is 68617.38 kWh
